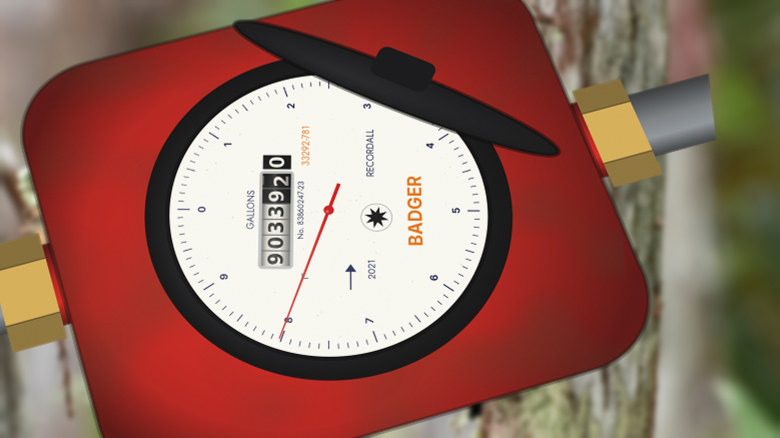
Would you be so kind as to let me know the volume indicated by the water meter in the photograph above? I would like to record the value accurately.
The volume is 9033918.0 gal
